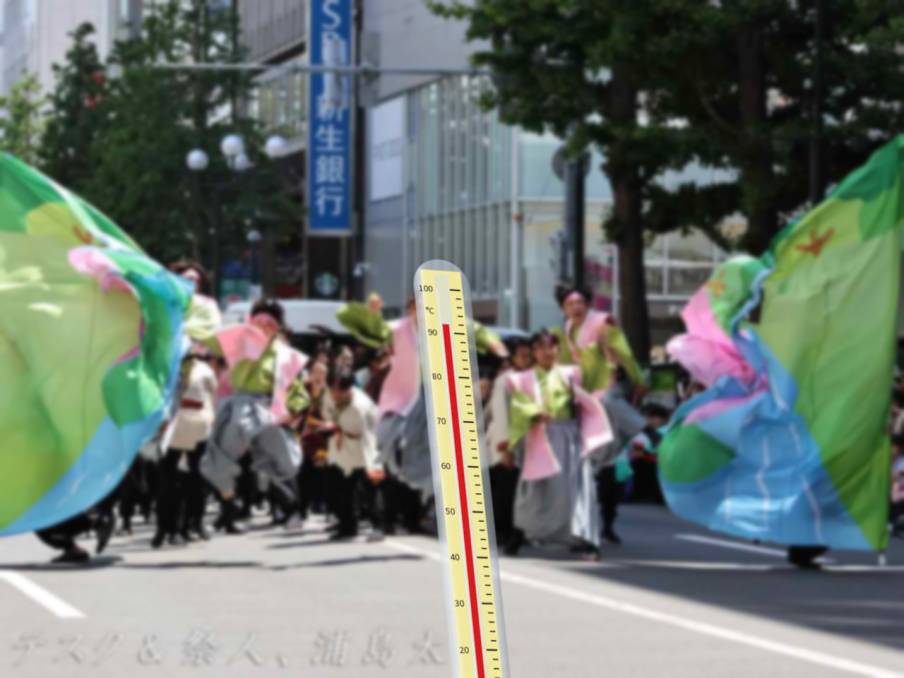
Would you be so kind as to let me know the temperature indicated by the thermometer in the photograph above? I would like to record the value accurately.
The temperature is 92 °C
